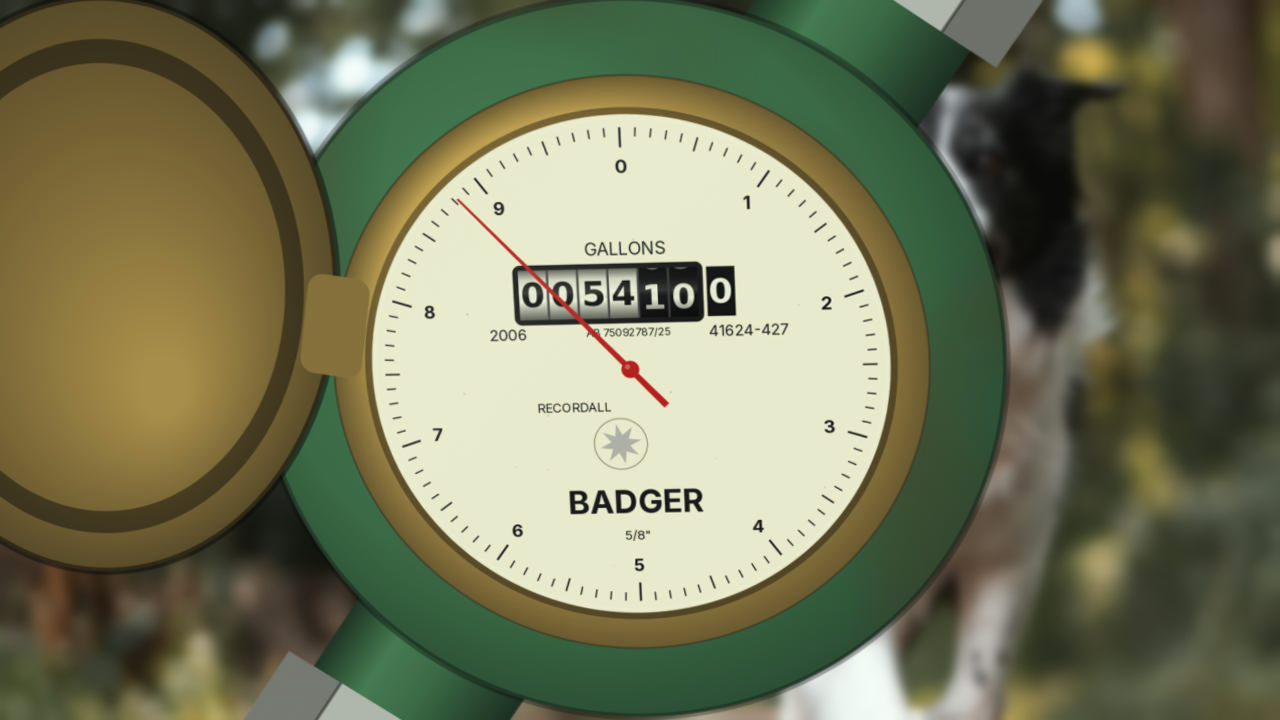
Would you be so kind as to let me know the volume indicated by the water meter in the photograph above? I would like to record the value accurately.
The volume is 54098.8 gal
